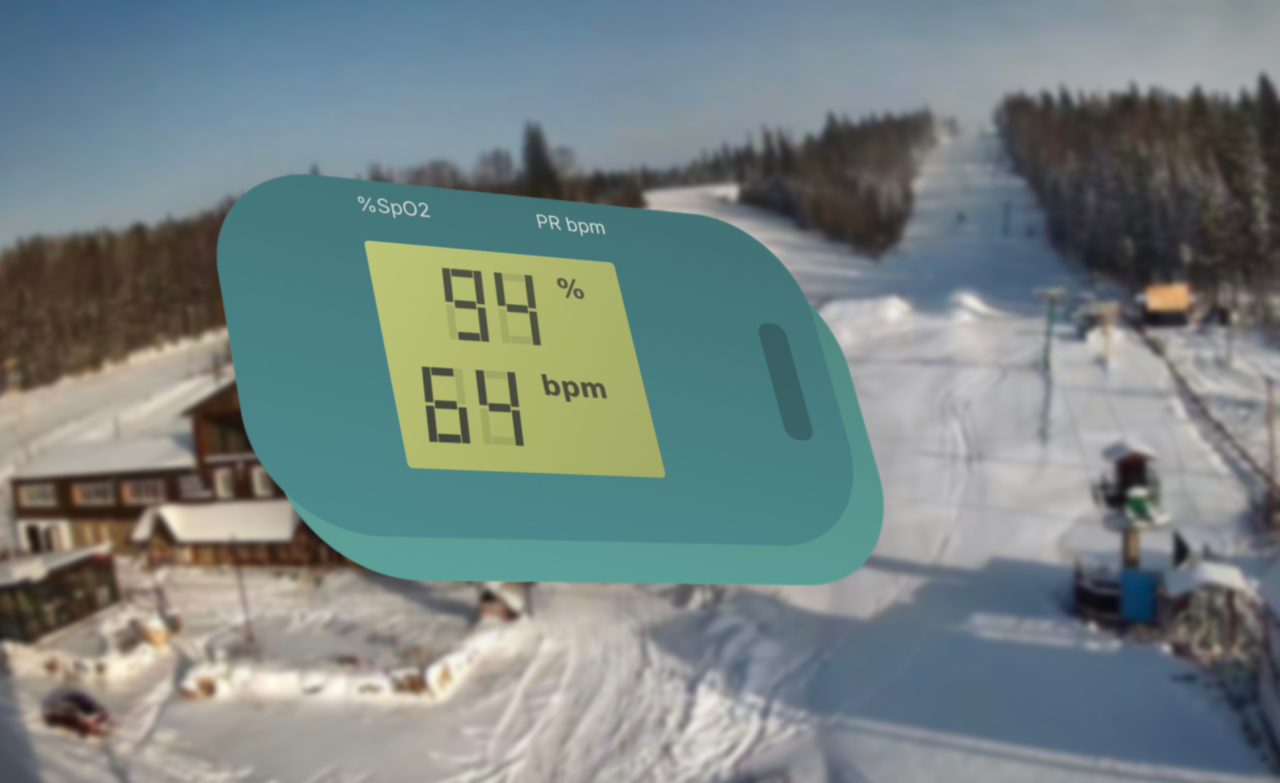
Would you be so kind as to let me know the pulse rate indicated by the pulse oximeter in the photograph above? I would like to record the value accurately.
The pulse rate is 64 bpm
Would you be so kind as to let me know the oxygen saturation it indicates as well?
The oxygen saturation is 94 %
